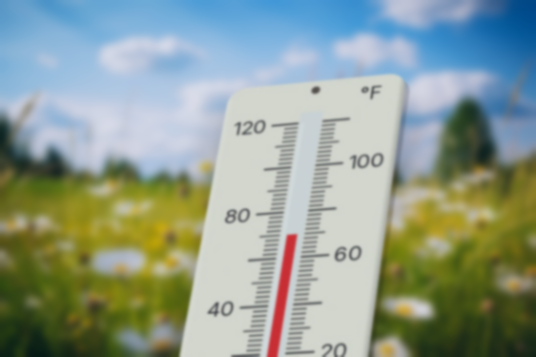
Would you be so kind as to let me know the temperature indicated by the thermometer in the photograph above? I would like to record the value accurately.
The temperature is 70 °F
